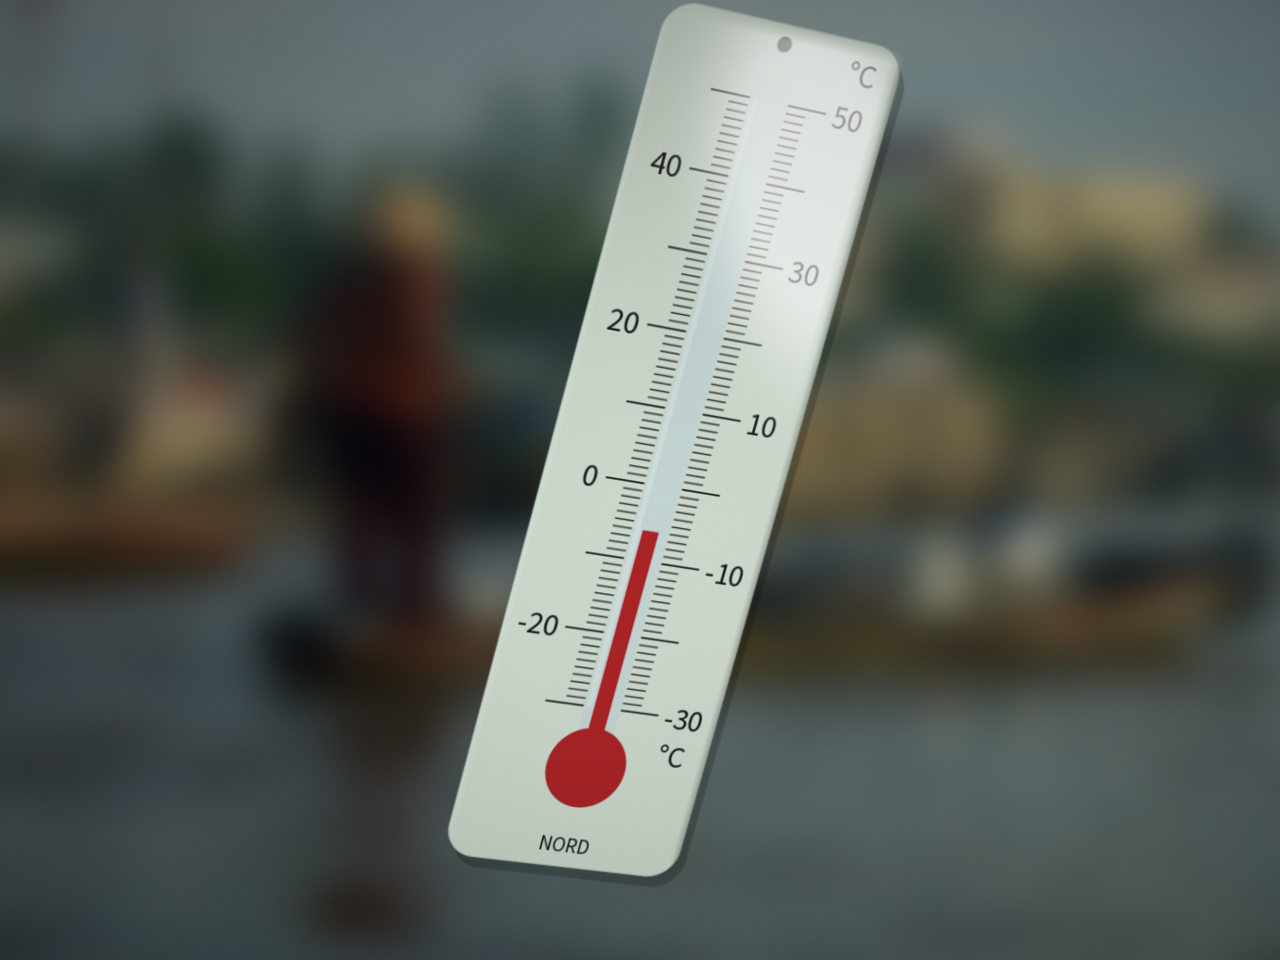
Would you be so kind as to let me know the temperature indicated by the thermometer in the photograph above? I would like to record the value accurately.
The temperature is -6 °C
